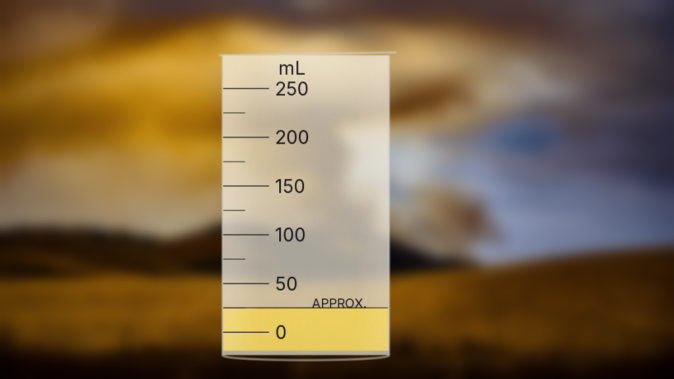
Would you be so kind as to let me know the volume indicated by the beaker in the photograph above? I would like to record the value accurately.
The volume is 25 mL
